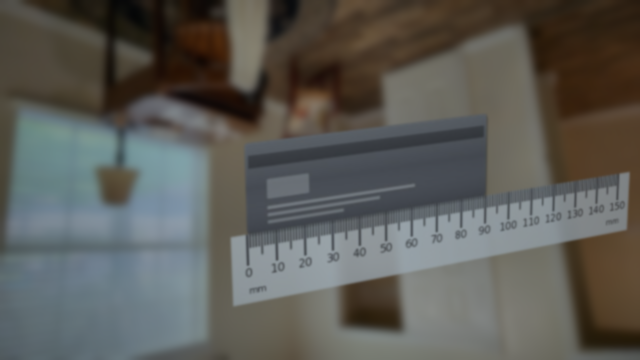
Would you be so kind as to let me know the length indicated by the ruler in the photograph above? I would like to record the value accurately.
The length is 90 mm
